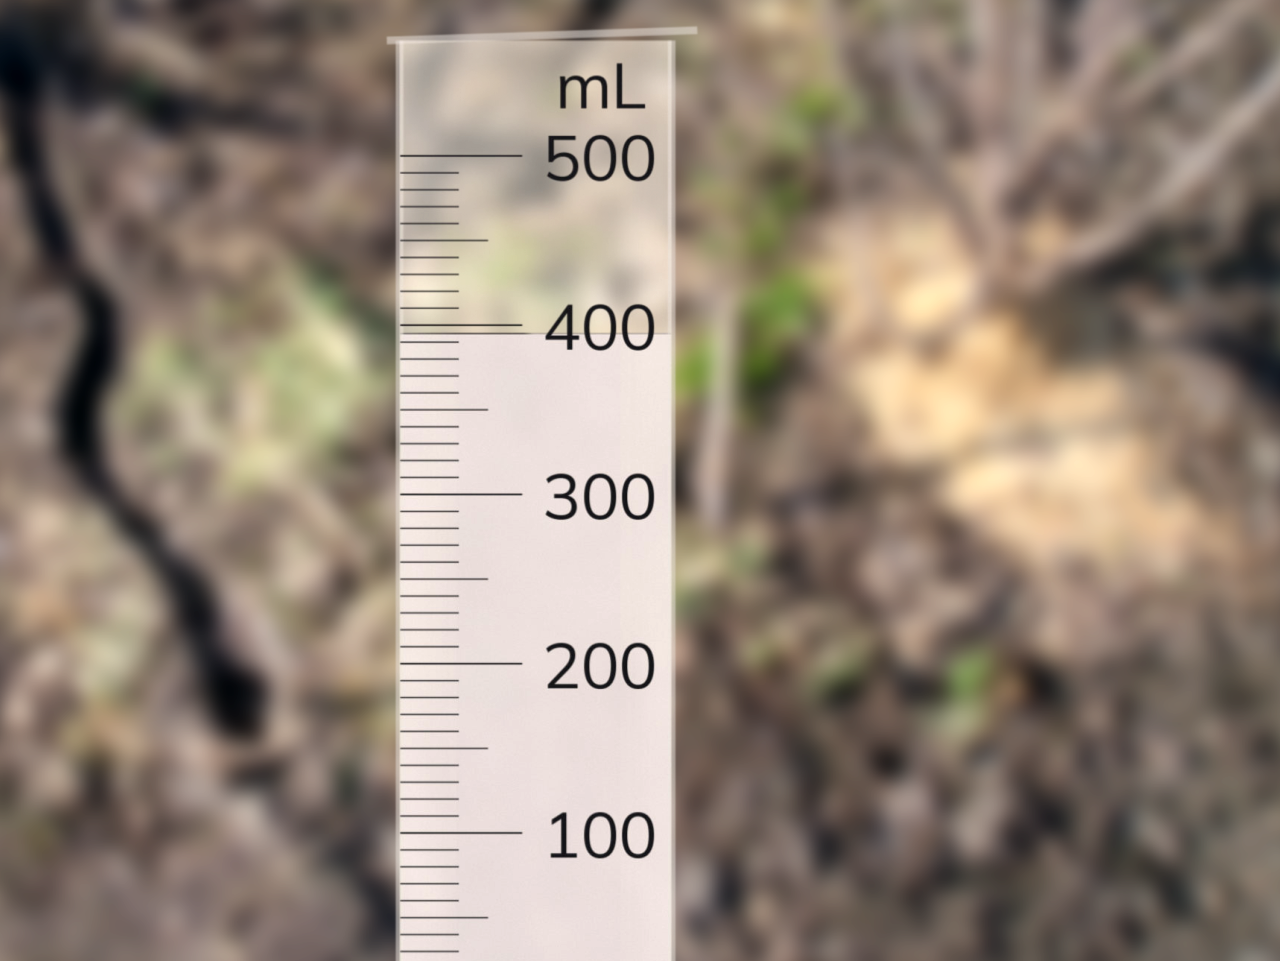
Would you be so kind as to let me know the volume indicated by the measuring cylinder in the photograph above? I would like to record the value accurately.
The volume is 395 mL
